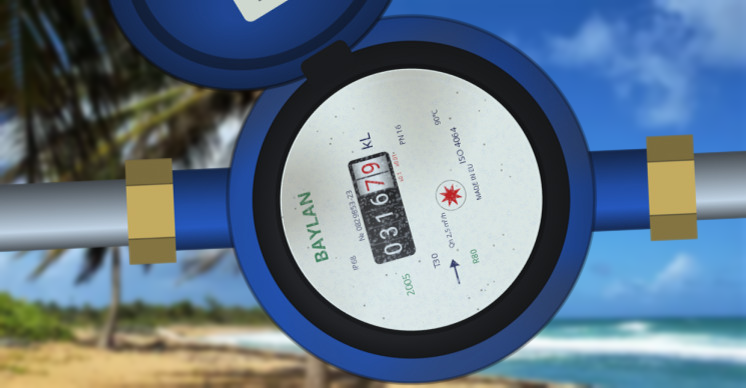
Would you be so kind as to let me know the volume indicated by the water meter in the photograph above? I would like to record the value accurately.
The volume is 316.79 kL
